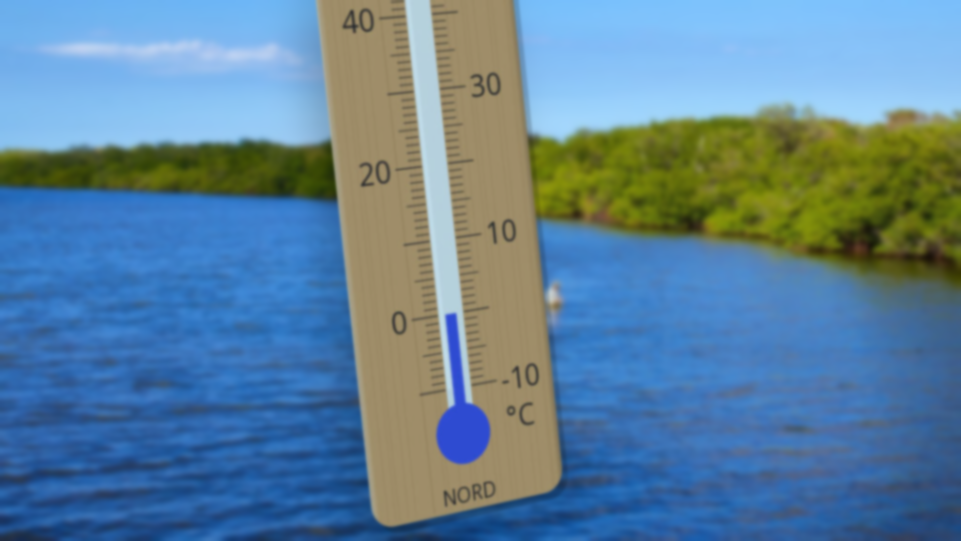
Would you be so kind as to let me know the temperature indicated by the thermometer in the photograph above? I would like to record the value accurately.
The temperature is 0 °C
